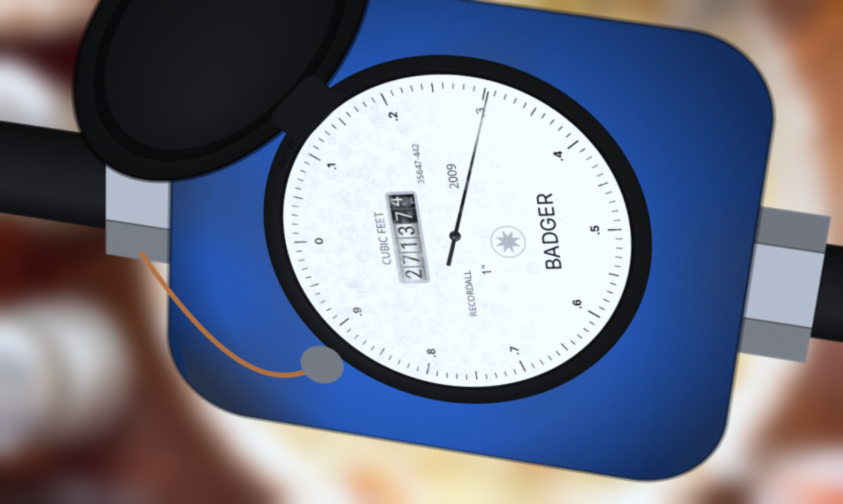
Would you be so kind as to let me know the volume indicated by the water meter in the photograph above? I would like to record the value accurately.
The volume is 271374.30 ft³
